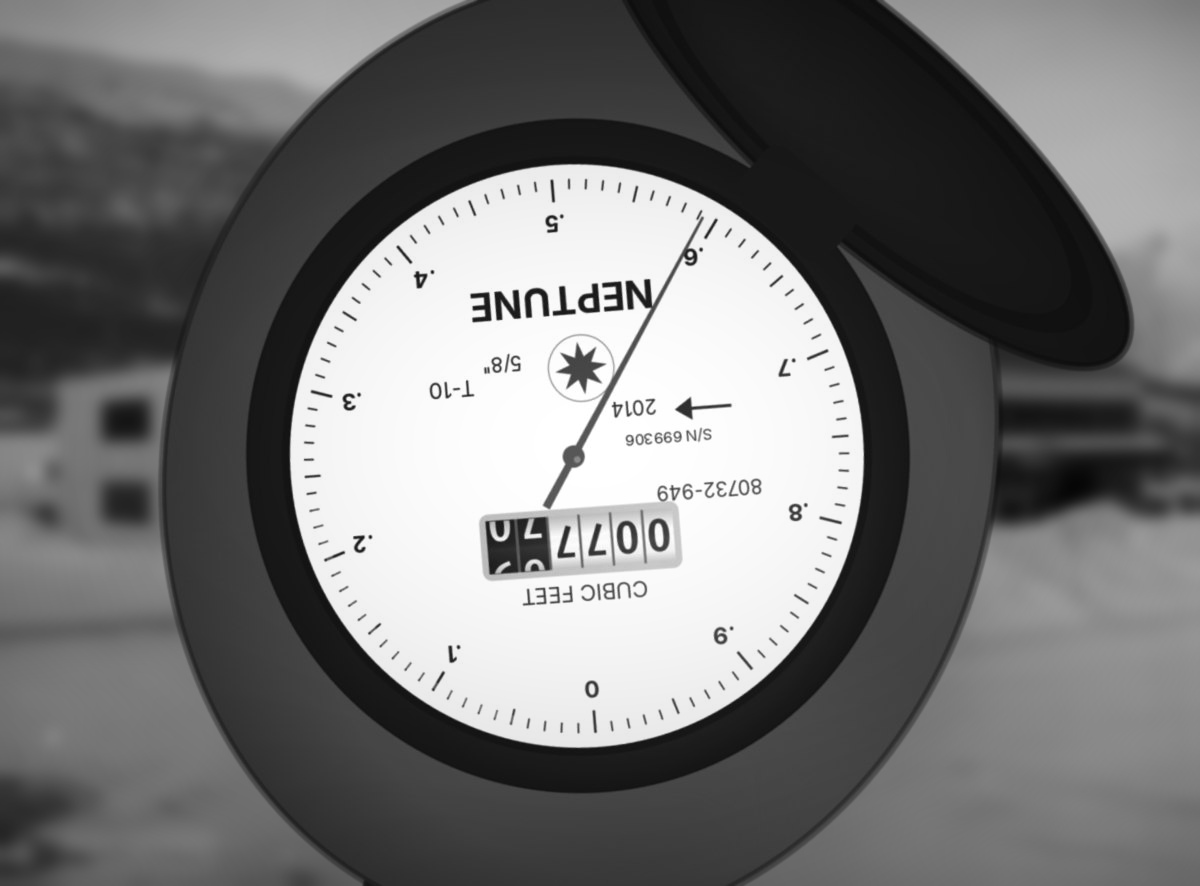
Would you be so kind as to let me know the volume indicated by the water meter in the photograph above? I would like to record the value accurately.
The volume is 7769.59 ft³
